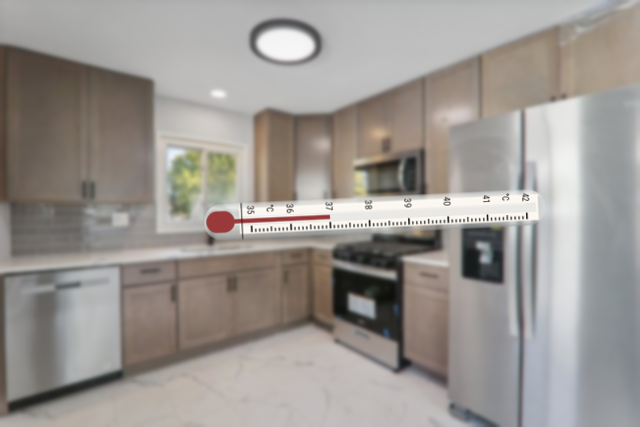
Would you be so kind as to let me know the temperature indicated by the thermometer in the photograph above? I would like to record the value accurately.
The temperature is 37 °C
